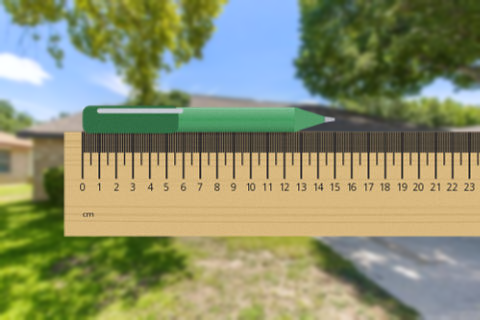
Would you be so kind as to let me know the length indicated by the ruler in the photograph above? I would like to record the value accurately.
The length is 15 cm
